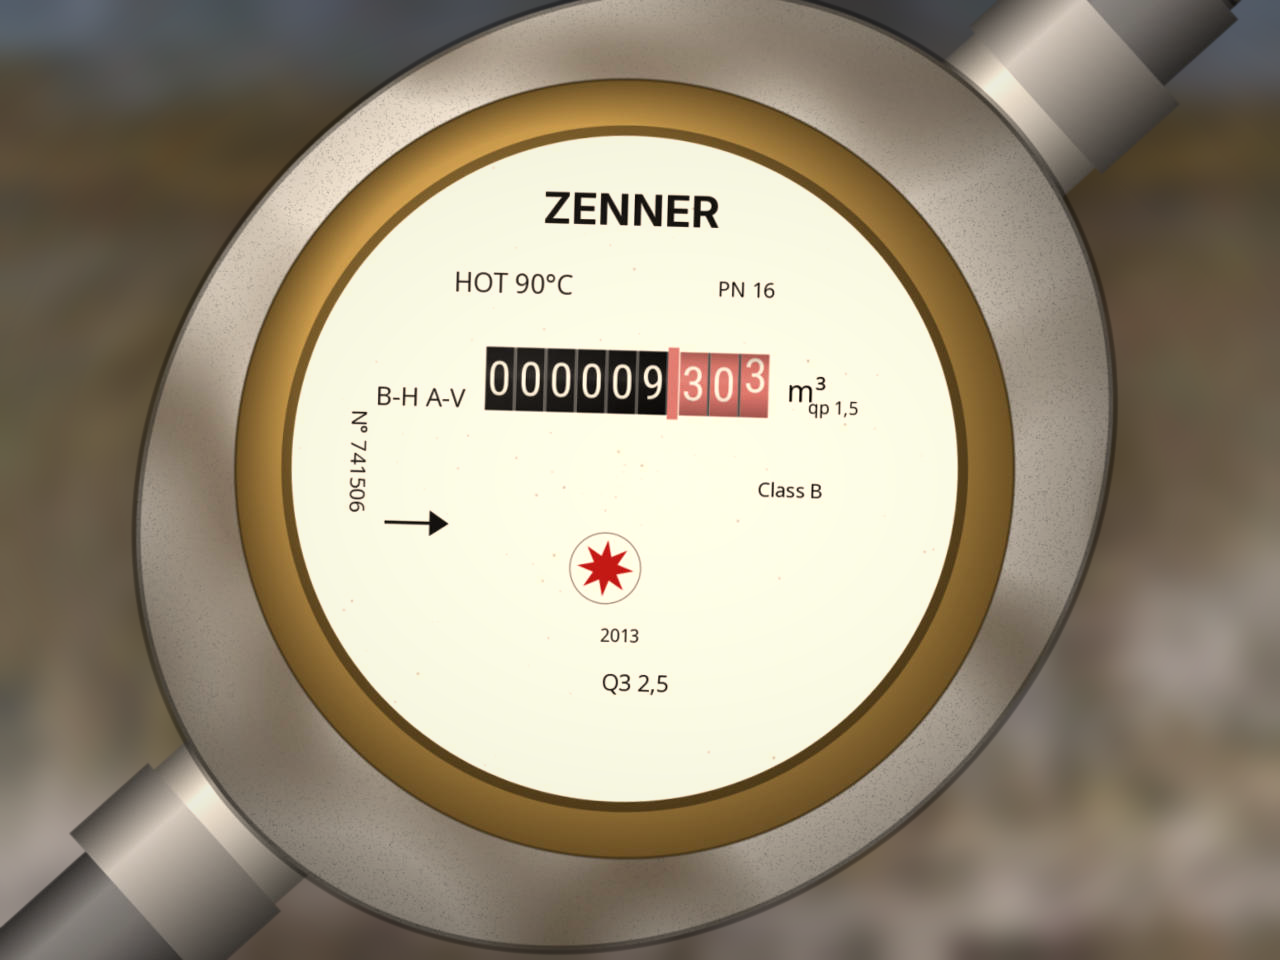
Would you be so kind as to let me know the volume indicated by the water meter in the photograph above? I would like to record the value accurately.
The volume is 9.303 m³
